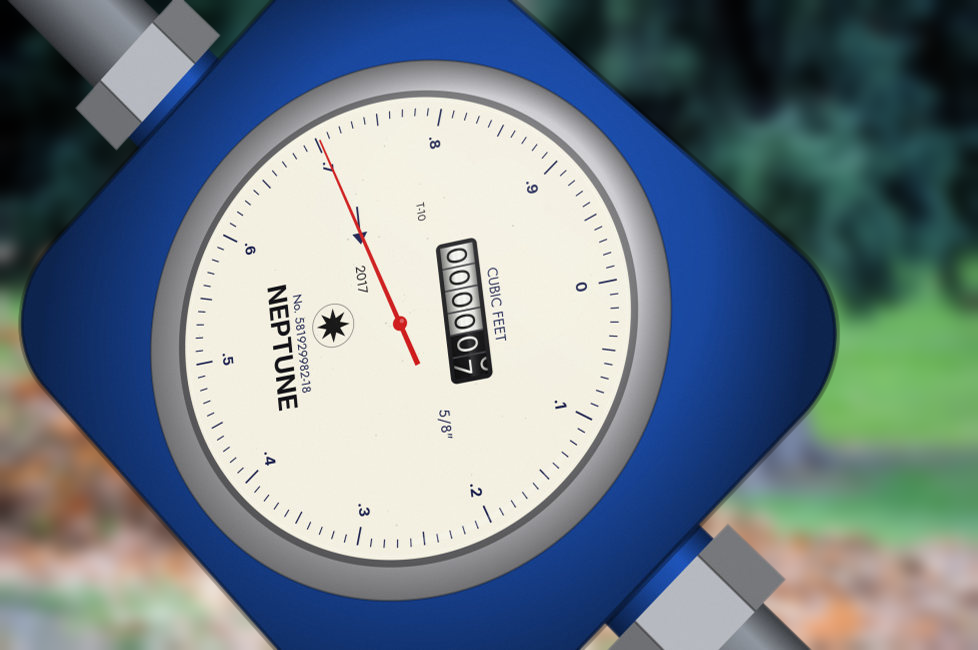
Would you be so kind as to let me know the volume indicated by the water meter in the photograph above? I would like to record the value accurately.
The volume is 6.70 ft³
